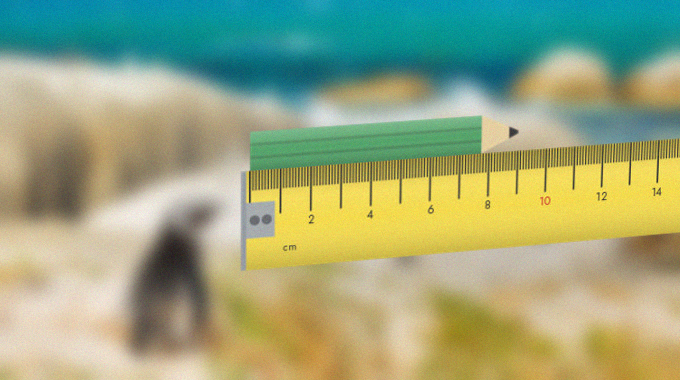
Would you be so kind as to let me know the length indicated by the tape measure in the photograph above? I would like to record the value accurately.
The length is 9 cm
